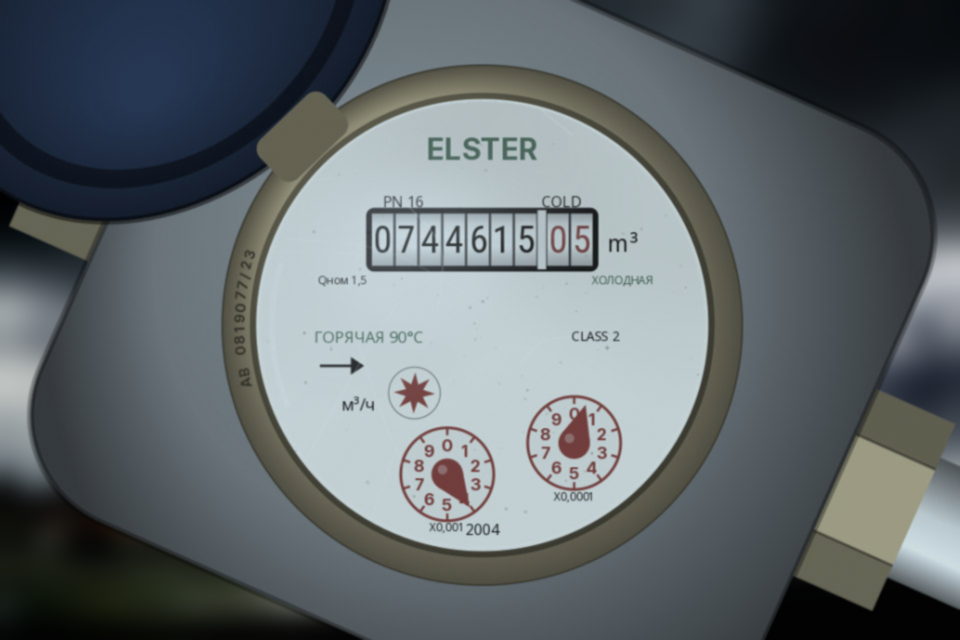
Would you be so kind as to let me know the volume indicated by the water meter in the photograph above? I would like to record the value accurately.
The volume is 744615.0540 m³
